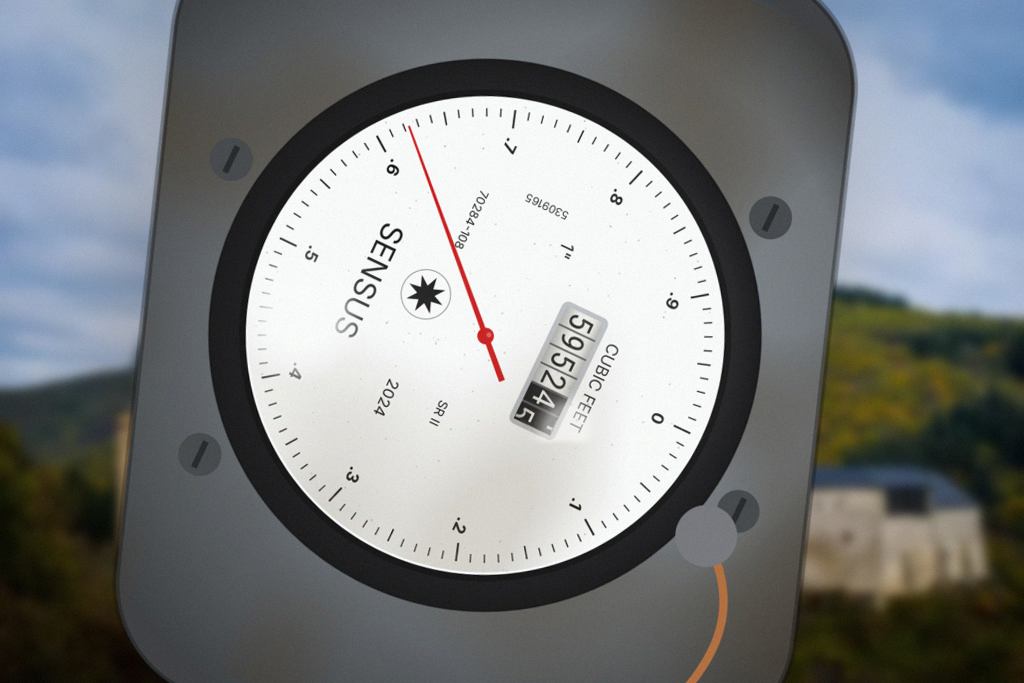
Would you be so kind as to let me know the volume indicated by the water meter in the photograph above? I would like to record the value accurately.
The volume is 595244.62 ft³
